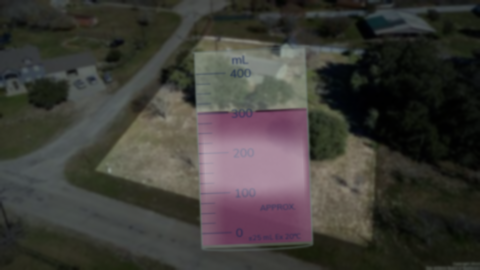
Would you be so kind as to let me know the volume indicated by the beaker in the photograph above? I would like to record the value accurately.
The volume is 300 mL
